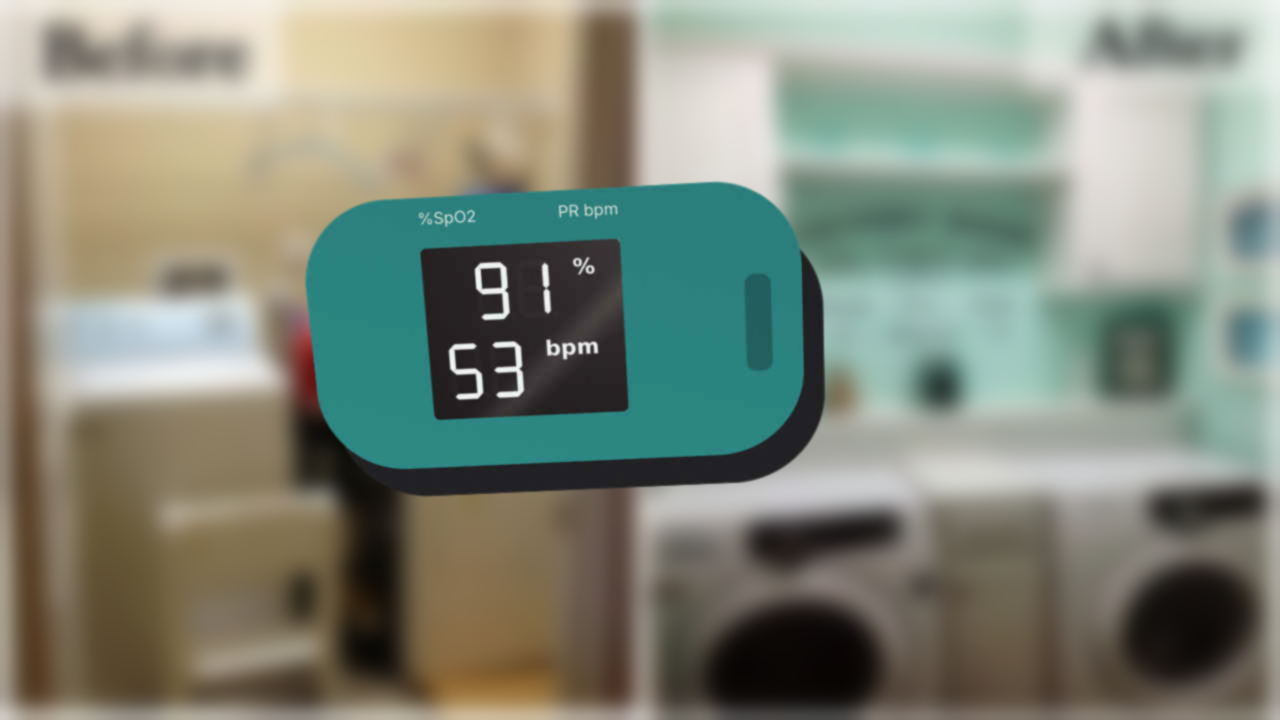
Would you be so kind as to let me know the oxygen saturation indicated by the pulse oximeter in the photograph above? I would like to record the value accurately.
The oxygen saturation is 91 %
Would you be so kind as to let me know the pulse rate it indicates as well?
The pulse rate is 53 bpm
